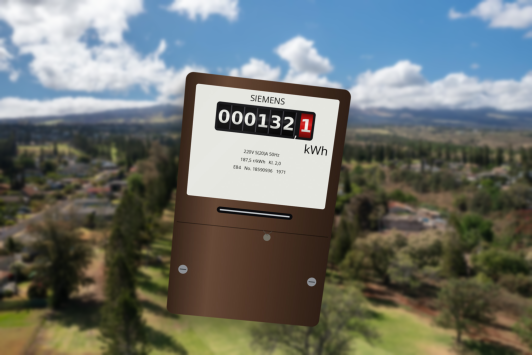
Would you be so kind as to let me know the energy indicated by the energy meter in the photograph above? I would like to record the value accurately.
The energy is 132.1 kWh
